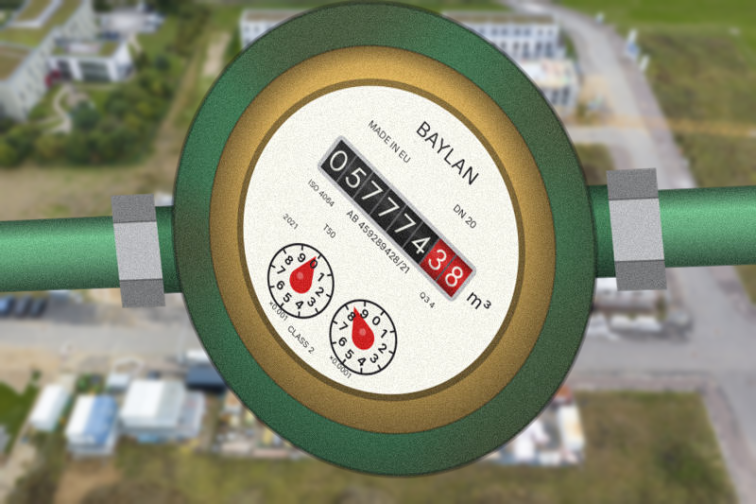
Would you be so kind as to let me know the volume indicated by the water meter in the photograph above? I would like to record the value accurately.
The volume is 57774.3798 m³
